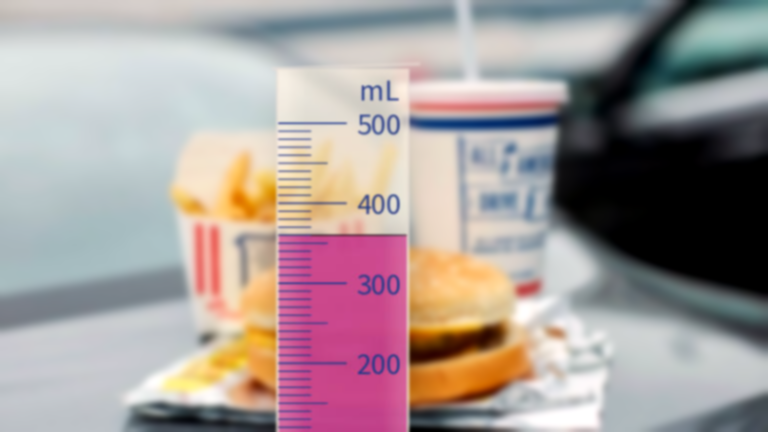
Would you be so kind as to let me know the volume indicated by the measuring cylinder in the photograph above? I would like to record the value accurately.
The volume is 360 mL
